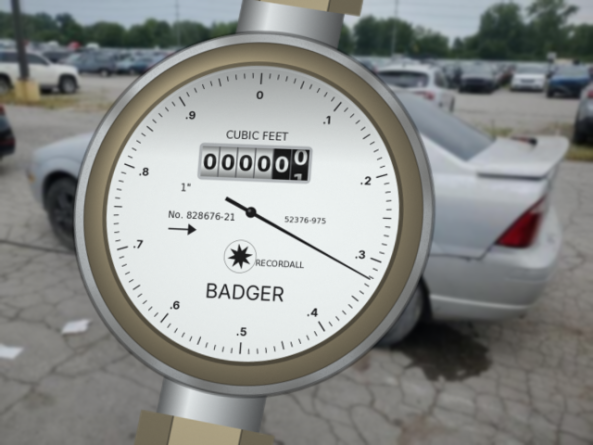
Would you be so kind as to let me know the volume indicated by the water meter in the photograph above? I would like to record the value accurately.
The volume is 0.32 ft³
